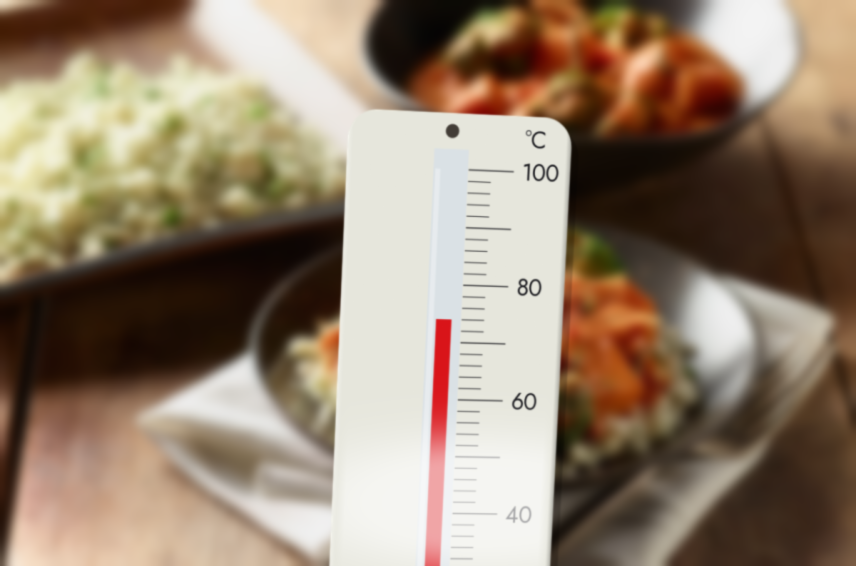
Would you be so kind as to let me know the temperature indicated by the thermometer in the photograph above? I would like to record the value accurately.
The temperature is 74 °C
